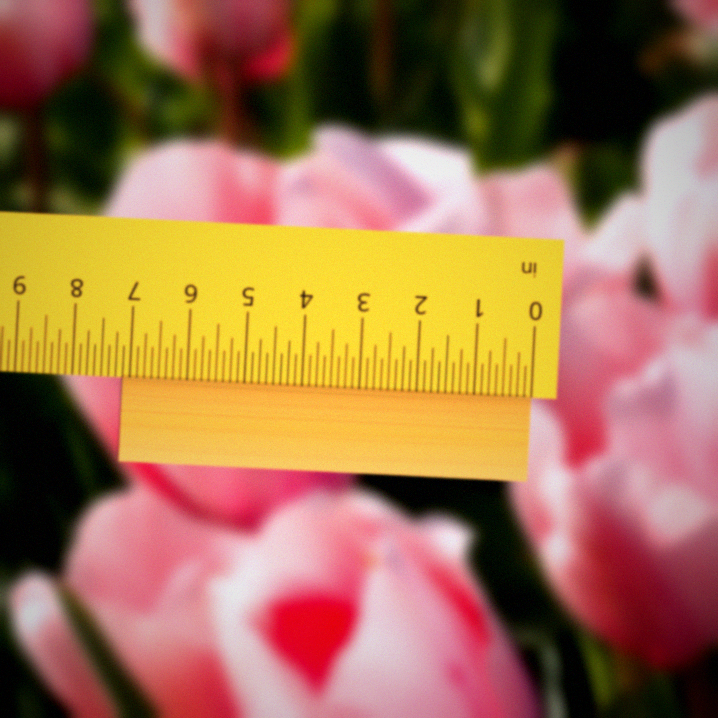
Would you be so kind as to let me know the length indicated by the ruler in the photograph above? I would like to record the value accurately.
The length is 7.125 in
